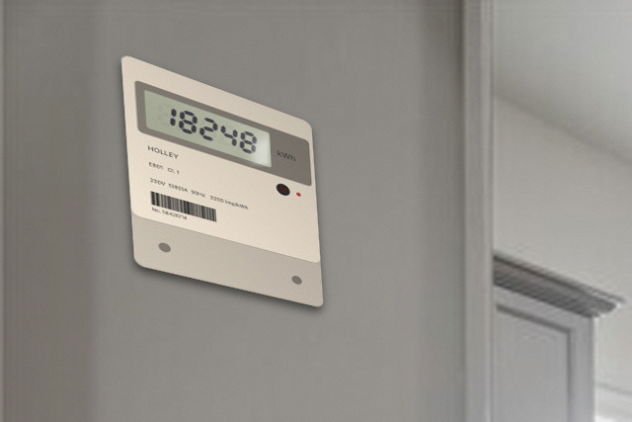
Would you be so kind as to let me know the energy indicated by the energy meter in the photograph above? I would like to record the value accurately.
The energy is 18248 kWh
